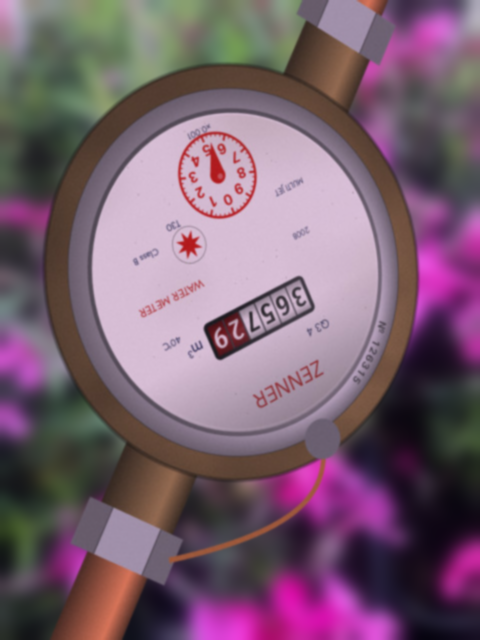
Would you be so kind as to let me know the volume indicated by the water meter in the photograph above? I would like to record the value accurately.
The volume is 3657.295 m³
